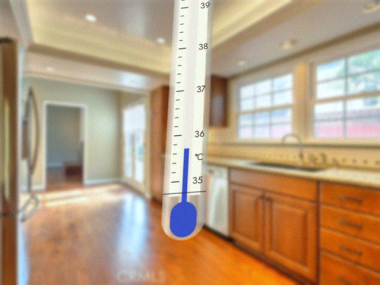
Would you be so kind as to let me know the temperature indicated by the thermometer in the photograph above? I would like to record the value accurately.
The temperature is 35.7 °C
